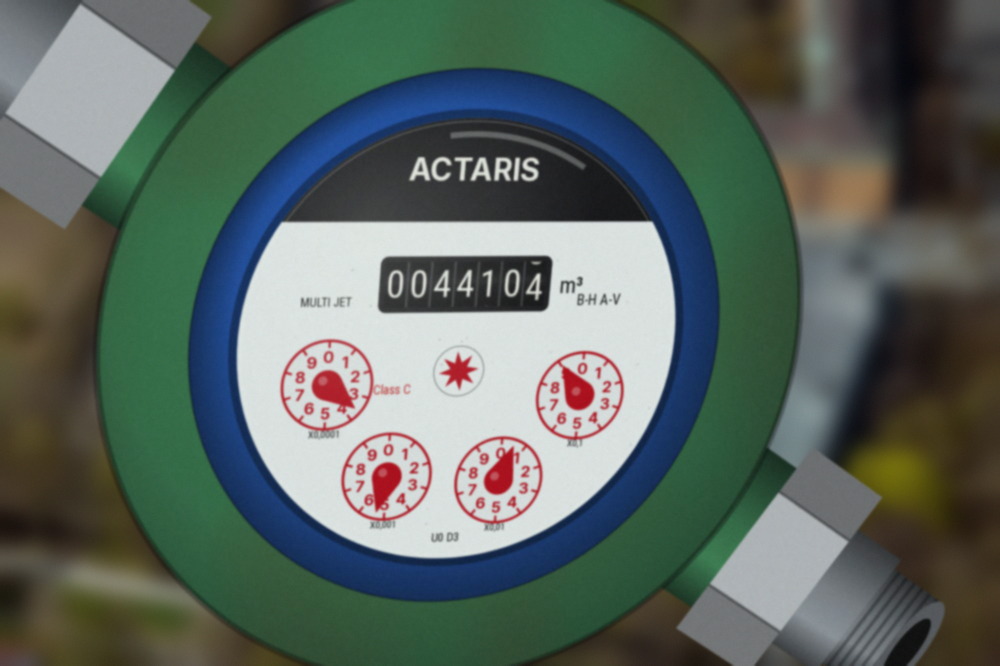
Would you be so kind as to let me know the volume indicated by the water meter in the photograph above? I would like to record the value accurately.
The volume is 44103.9053 m³
